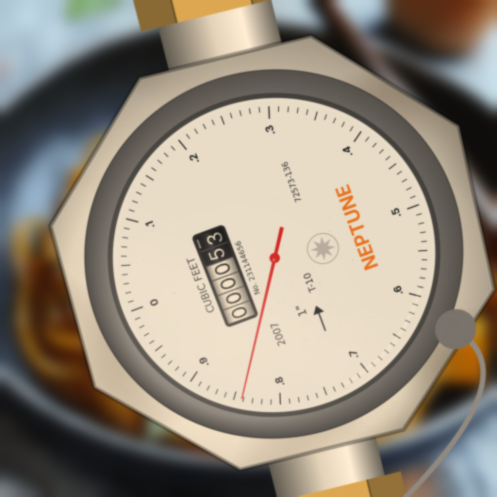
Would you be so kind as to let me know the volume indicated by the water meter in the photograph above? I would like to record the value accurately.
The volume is 52.84 ft³
